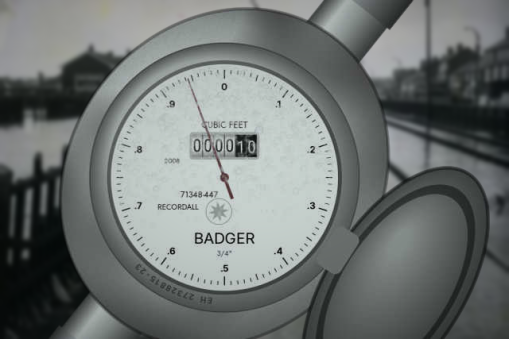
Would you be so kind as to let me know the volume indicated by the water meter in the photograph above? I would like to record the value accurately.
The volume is 9.94 ft³
